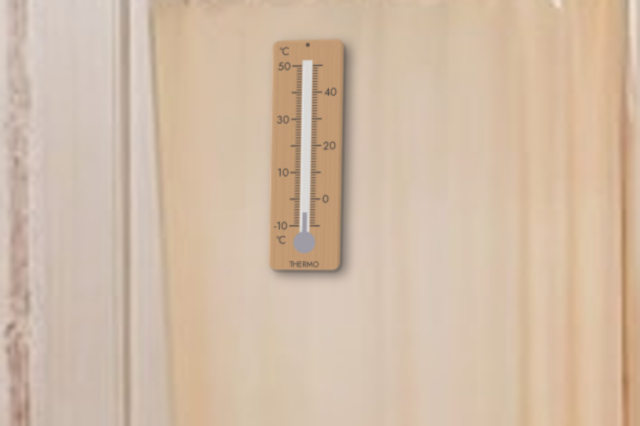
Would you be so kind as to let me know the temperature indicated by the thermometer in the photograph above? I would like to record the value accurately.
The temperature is -5 °C
